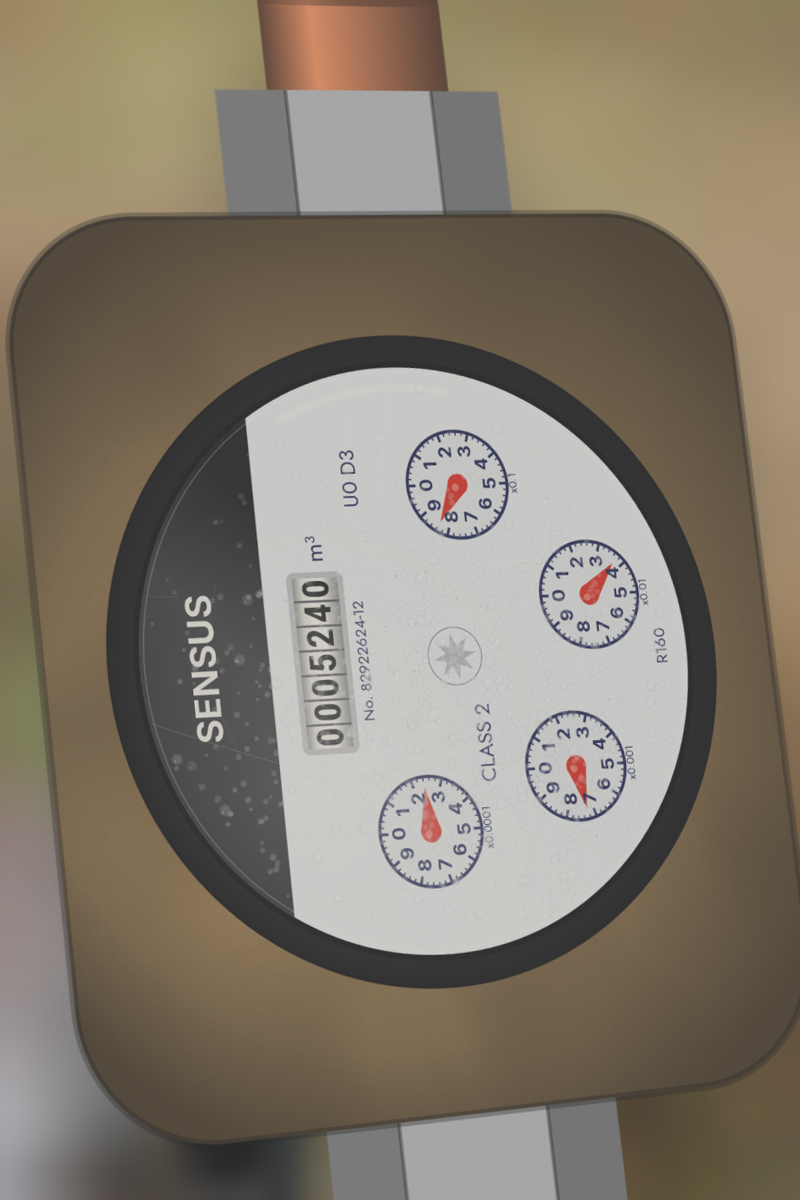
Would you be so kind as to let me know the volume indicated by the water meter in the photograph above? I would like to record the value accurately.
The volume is 5240.8372 m³
